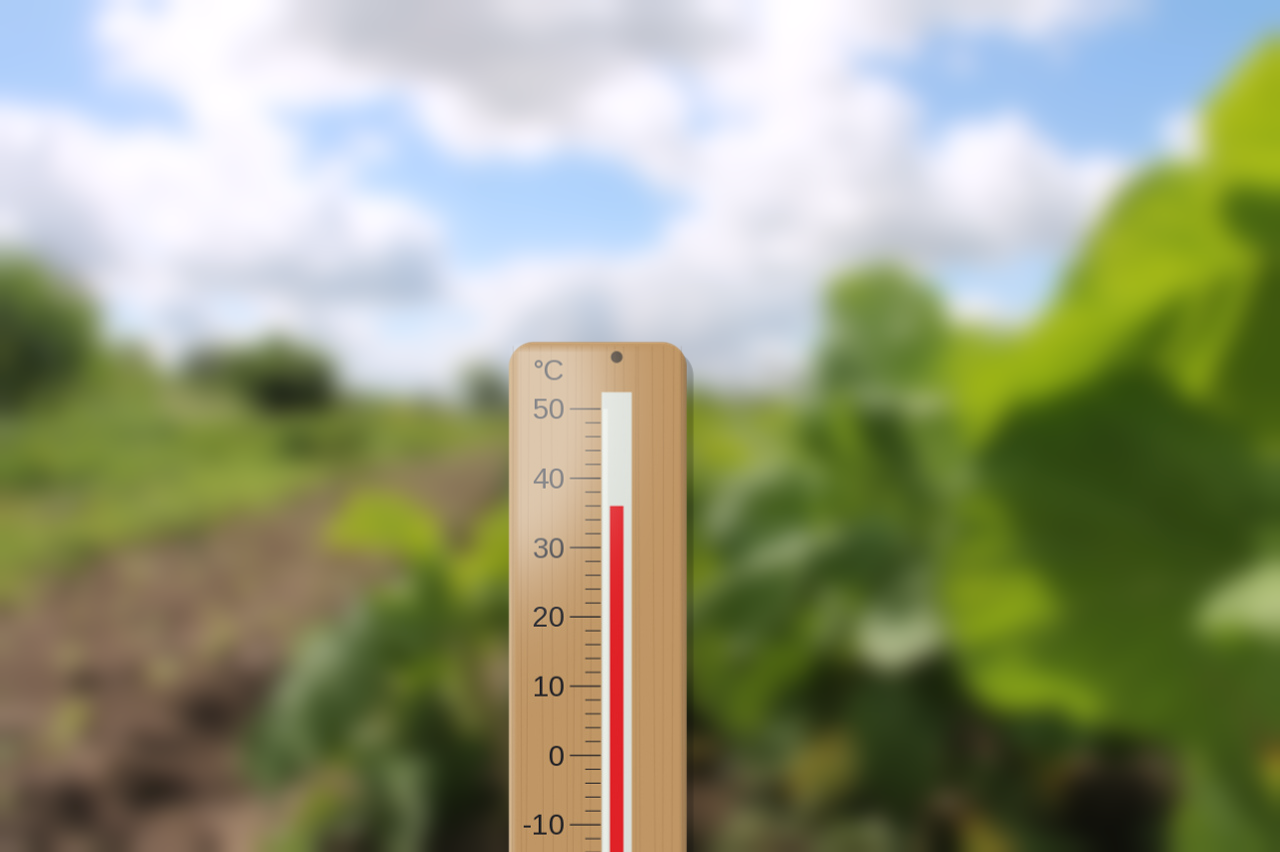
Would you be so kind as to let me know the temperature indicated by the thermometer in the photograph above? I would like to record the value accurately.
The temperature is 36 °C
